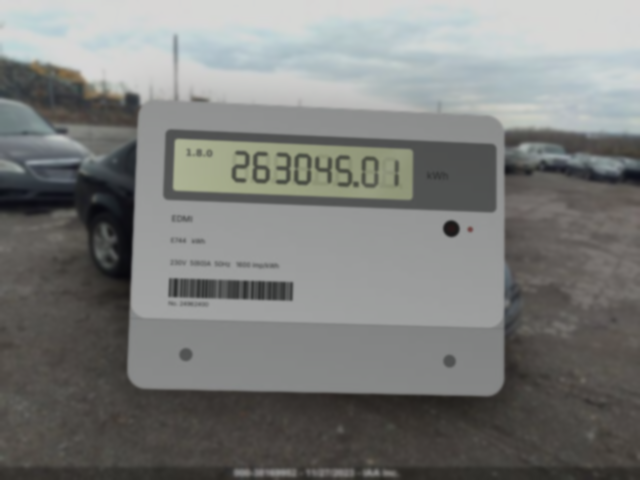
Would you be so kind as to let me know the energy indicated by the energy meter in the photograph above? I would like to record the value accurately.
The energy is 263045.01 kWh
